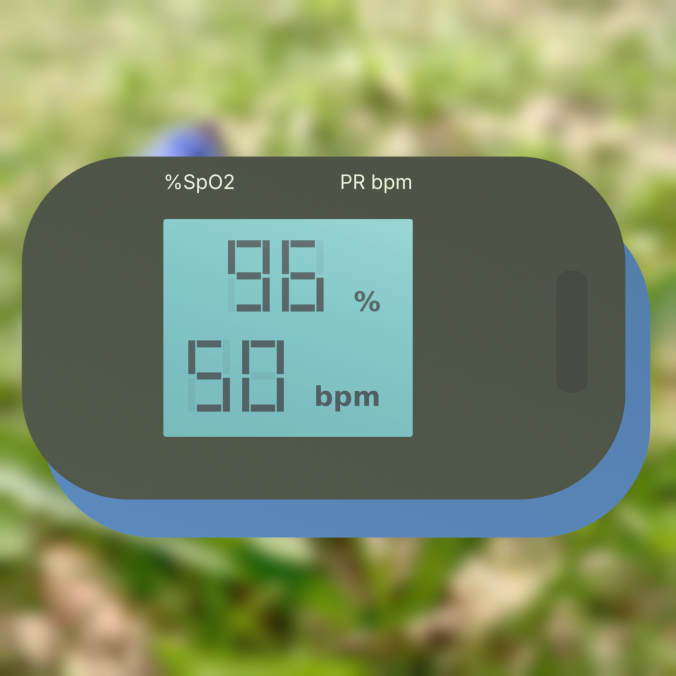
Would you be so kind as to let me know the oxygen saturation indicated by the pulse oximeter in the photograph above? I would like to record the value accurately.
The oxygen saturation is 96 %
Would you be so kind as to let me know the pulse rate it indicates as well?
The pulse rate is 50 bpm
